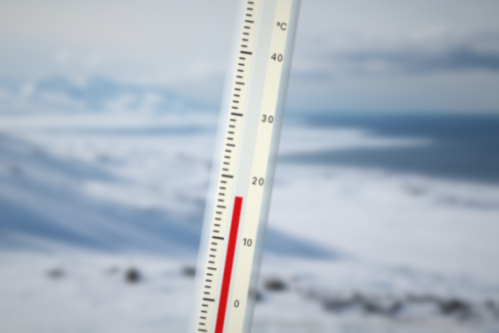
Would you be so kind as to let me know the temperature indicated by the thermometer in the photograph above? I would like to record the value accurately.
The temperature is 17 °C
